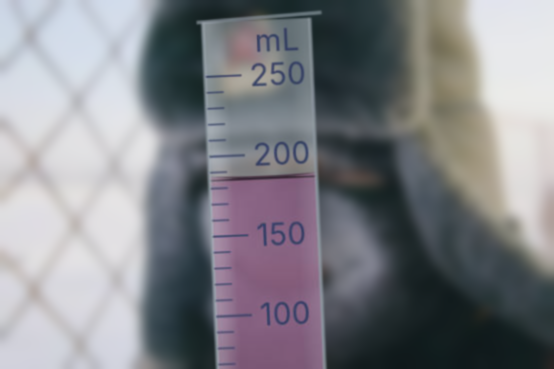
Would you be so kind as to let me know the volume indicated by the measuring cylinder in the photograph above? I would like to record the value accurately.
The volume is 185 mL
